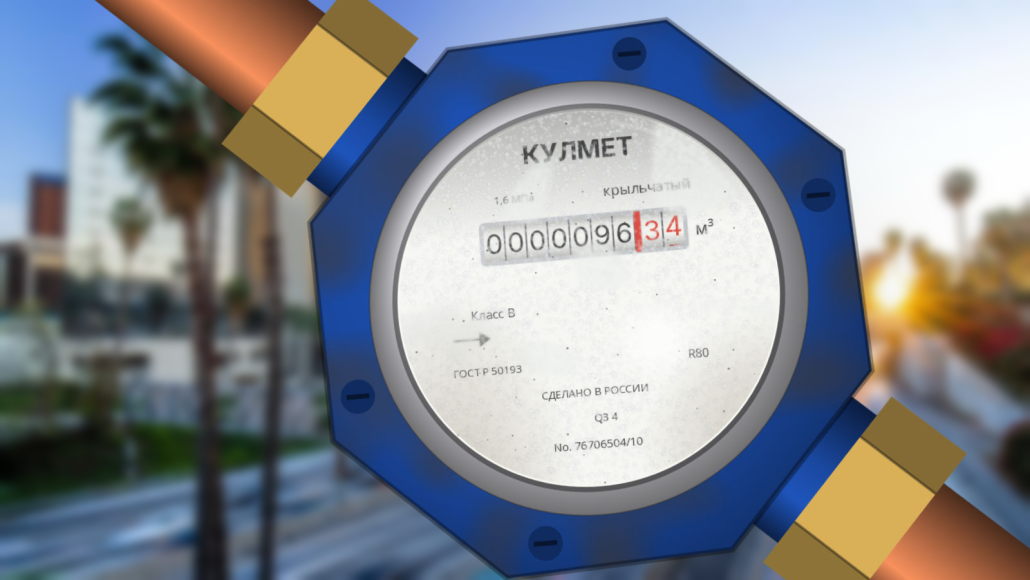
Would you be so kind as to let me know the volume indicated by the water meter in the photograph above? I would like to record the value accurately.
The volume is 96.34 m³
